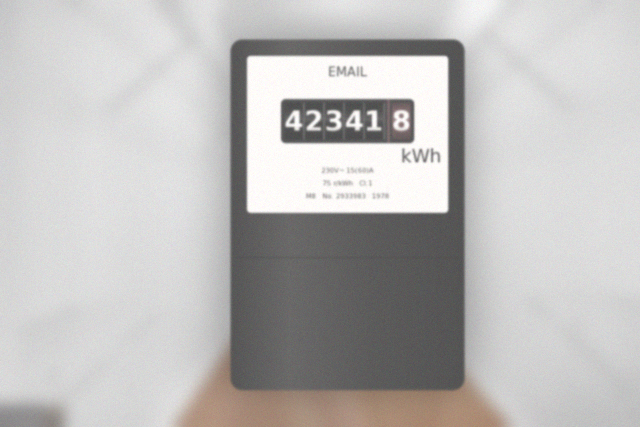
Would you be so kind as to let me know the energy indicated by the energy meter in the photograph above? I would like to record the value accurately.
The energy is 42341.8 kWh
